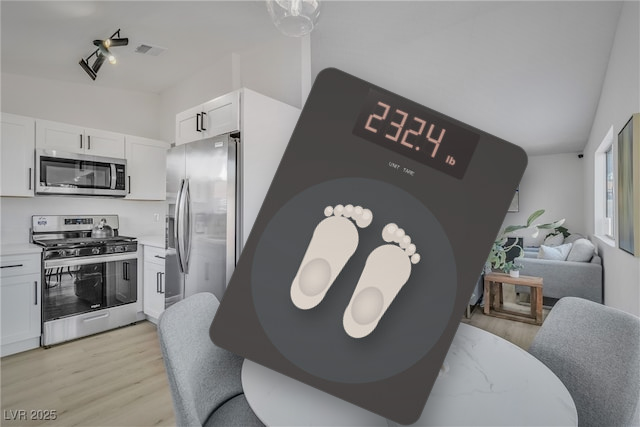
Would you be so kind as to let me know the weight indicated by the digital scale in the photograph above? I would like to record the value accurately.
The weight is 232.4 lb
